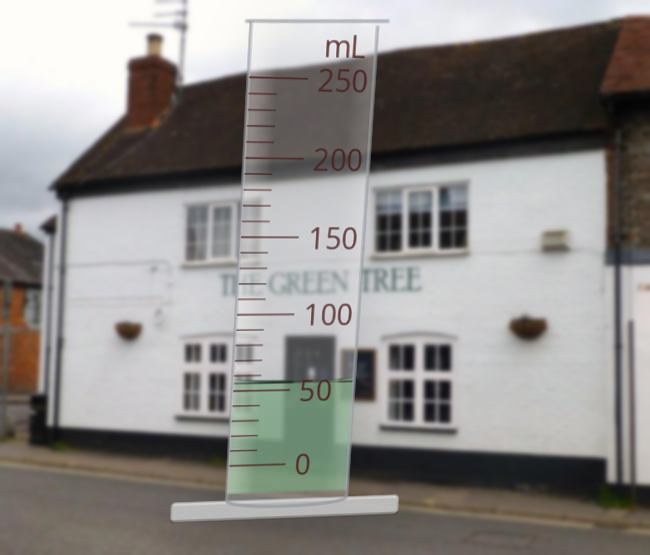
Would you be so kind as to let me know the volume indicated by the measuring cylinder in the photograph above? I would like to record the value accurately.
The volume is 55 mL
